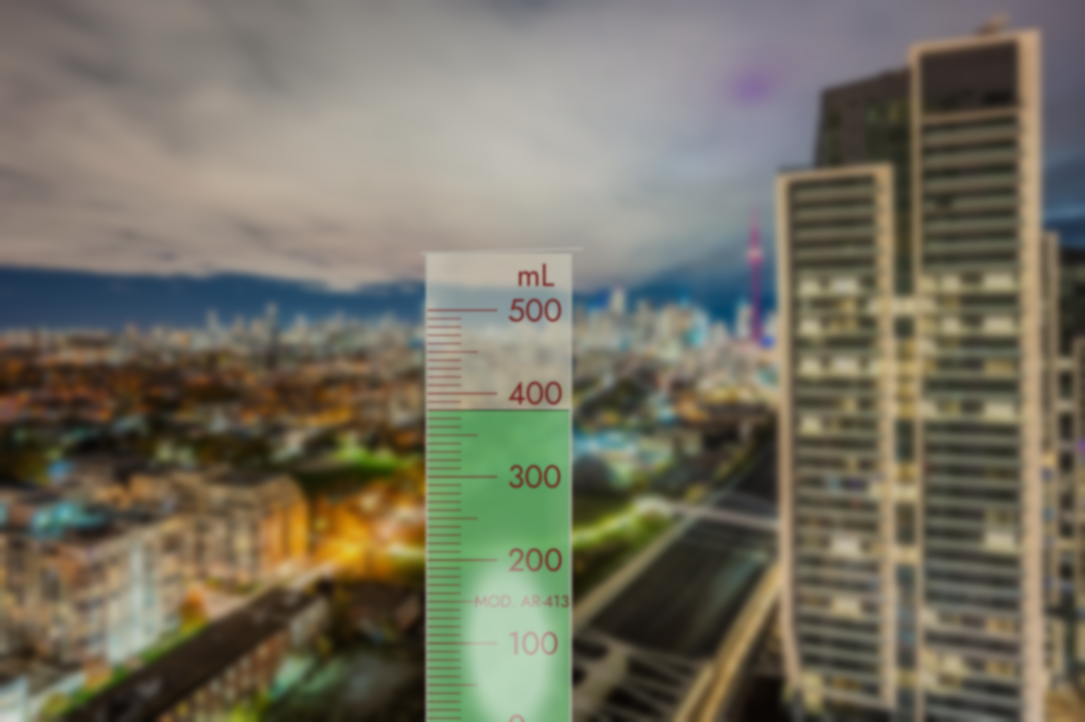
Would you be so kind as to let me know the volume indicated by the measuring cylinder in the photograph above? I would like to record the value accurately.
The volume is 380 mL
